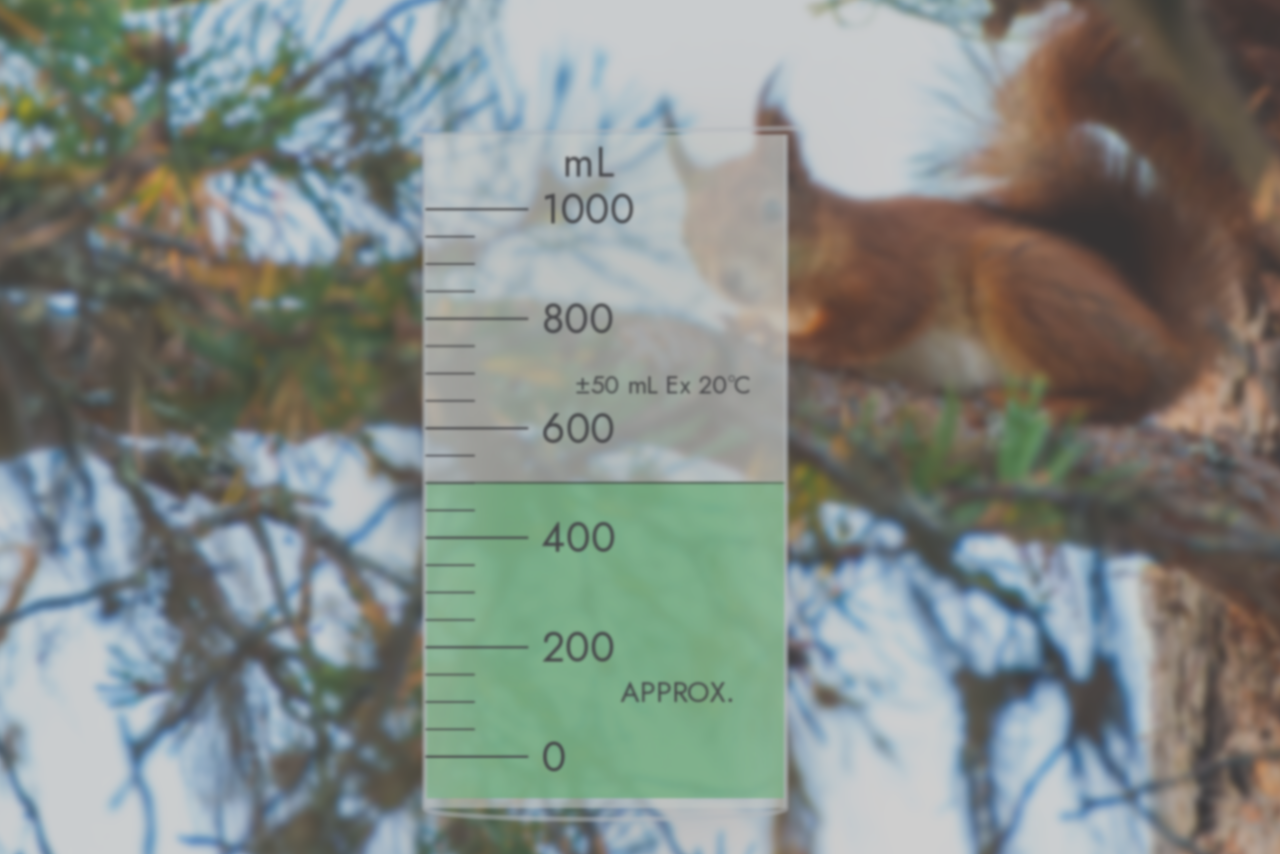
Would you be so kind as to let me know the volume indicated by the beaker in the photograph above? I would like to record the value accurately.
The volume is 500 mL
